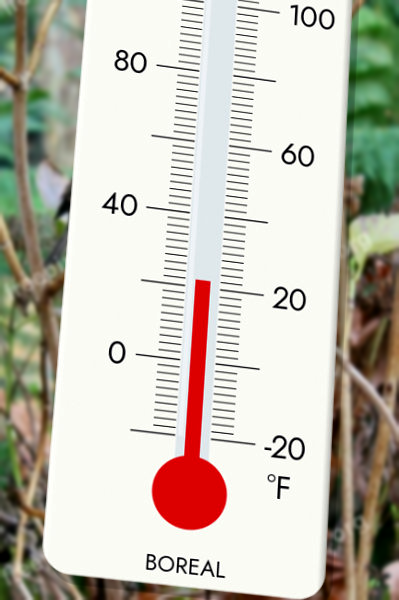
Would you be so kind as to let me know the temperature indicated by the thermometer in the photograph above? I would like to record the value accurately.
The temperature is 22 °F
